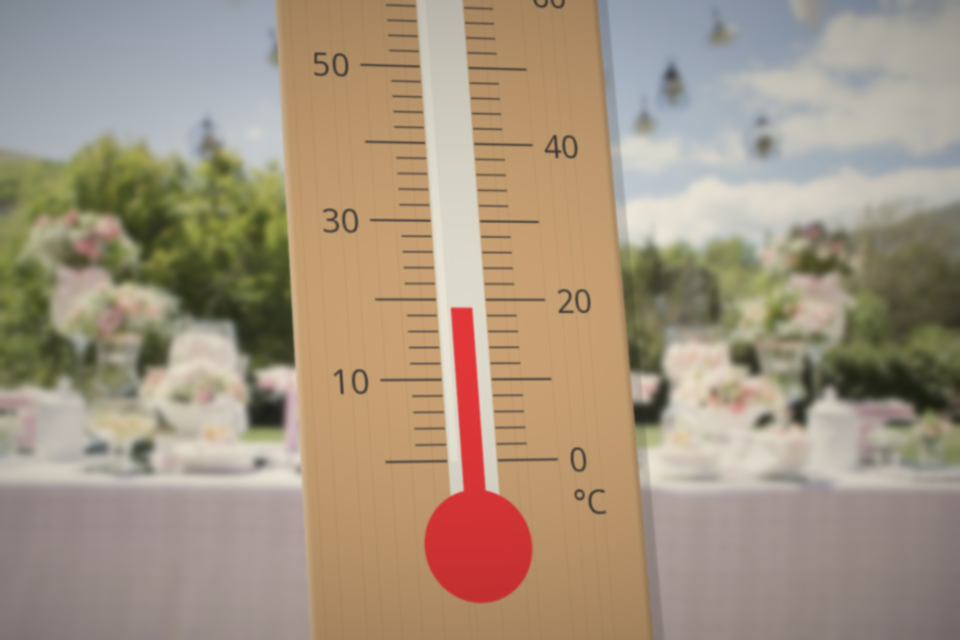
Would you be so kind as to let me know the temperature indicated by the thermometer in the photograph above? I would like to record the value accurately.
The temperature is 19 °C
